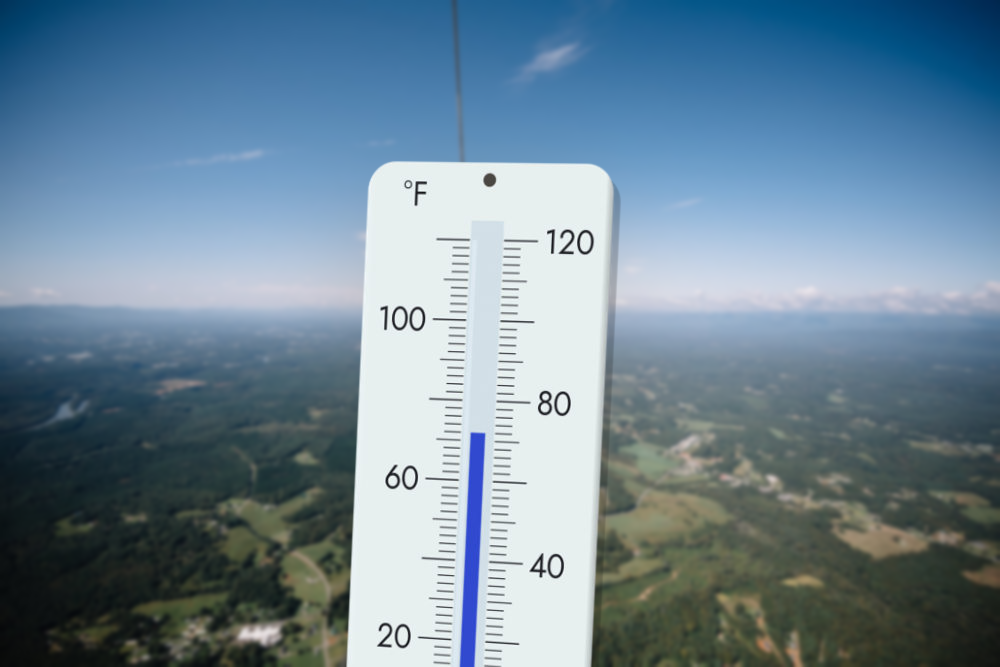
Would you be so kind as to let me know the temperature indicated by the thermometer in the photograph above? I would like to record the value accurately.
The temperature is 72 °F
